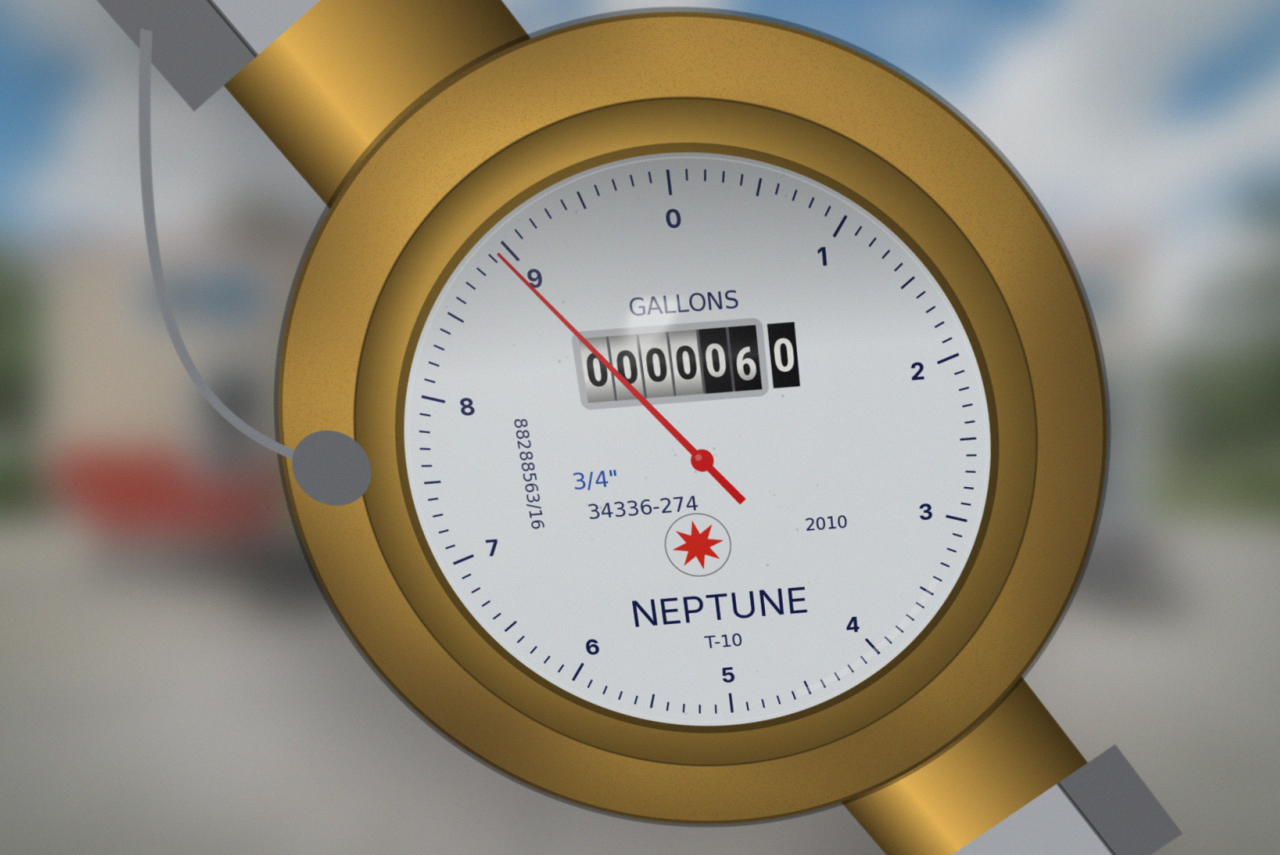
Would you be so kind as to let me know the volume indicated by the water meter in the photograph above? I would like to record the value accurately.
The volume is 58.9 gal
